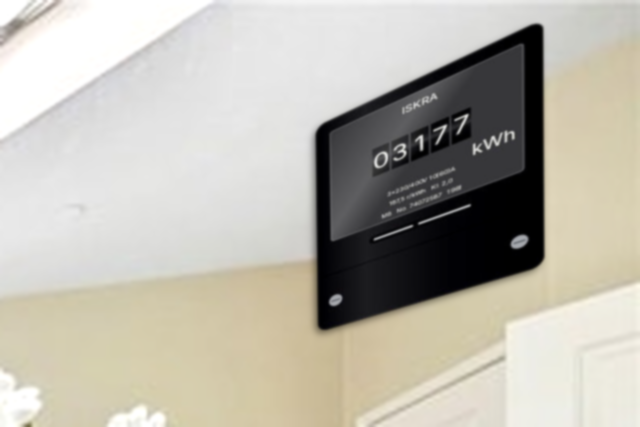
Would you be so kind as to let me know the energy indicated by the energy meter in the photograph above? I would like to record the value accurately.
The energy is 3177 kWh
